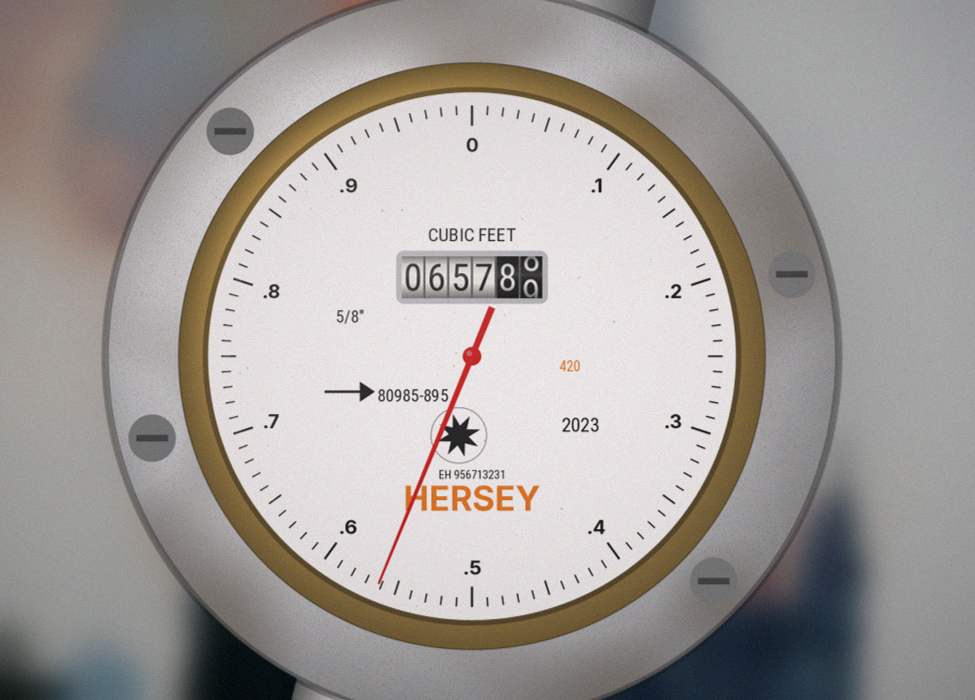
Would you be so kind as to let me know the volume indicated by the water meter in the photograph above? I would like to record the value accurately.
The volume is 65788.56 ft³
